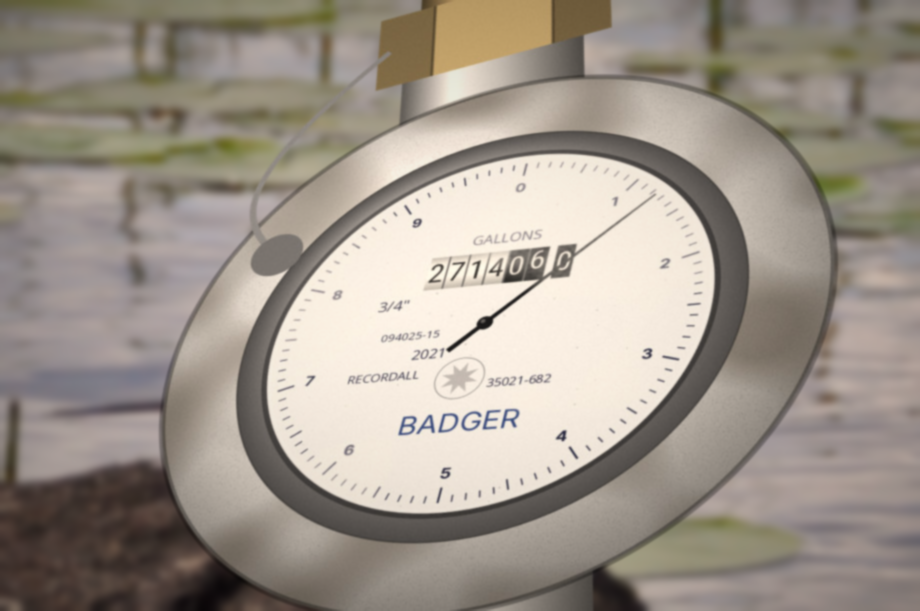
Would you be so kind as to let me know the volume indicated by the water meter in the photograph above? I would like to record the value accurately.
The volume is 2714061.2 gal
